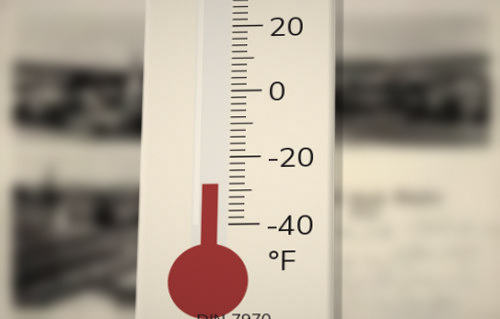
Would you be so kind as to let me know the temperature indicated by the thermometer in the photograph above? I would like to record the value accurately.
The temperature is -28 °F
